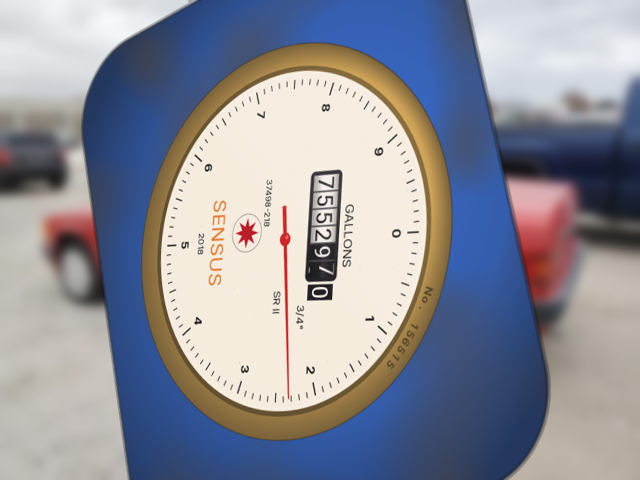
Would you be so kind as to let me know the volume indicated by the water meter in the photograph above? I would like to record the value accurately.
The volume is 7552972.3 gal
